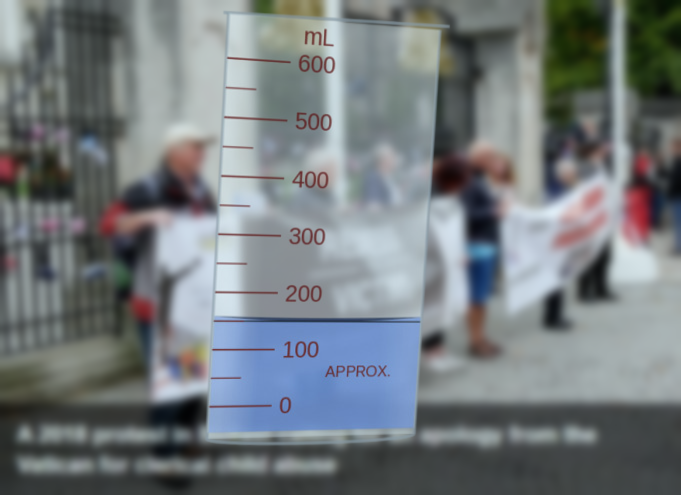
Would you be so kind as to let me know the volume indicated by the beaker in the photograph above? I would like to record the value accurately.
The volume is 150 mL
